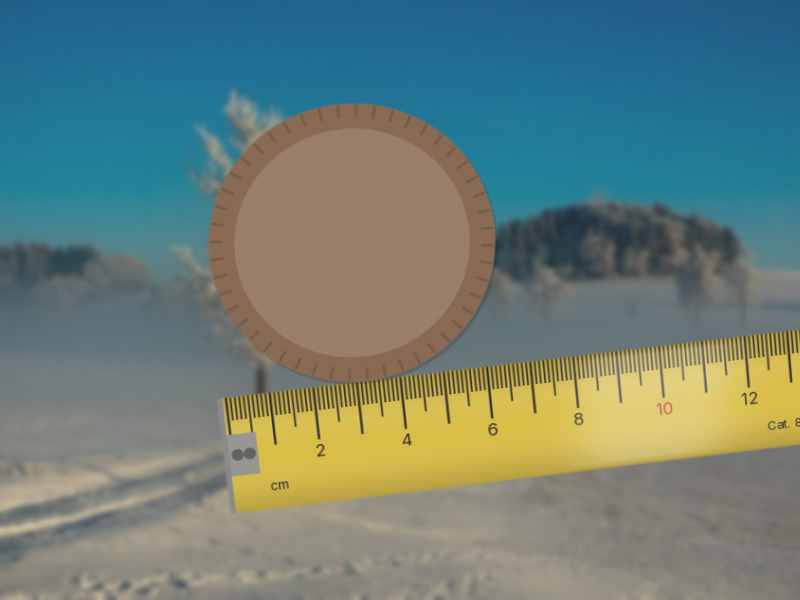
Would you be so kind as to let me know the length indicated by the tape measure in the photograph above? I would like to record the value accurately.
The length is 6.5 cm
